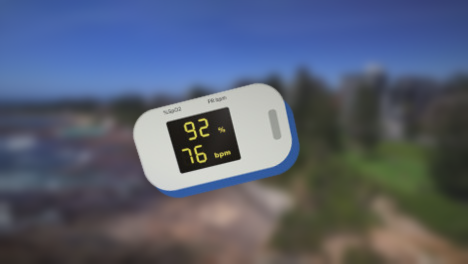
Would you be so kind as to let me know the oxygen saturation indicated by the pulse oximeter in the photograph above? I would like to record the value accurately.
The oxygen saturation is 92 %
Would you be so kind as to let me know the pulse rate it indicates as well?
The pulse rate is 76 bpm
